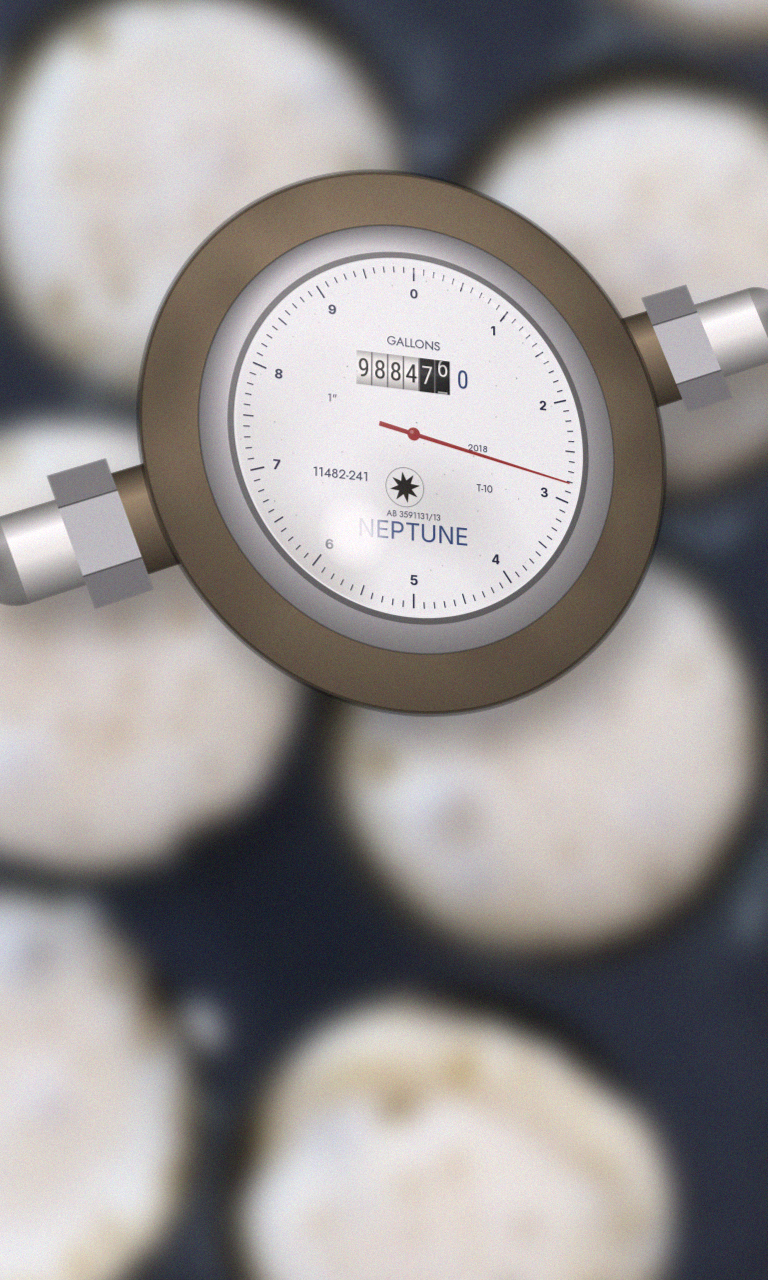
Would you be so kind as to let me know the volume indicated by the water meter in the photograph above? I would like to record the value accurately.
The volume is 9884762.8 gal
